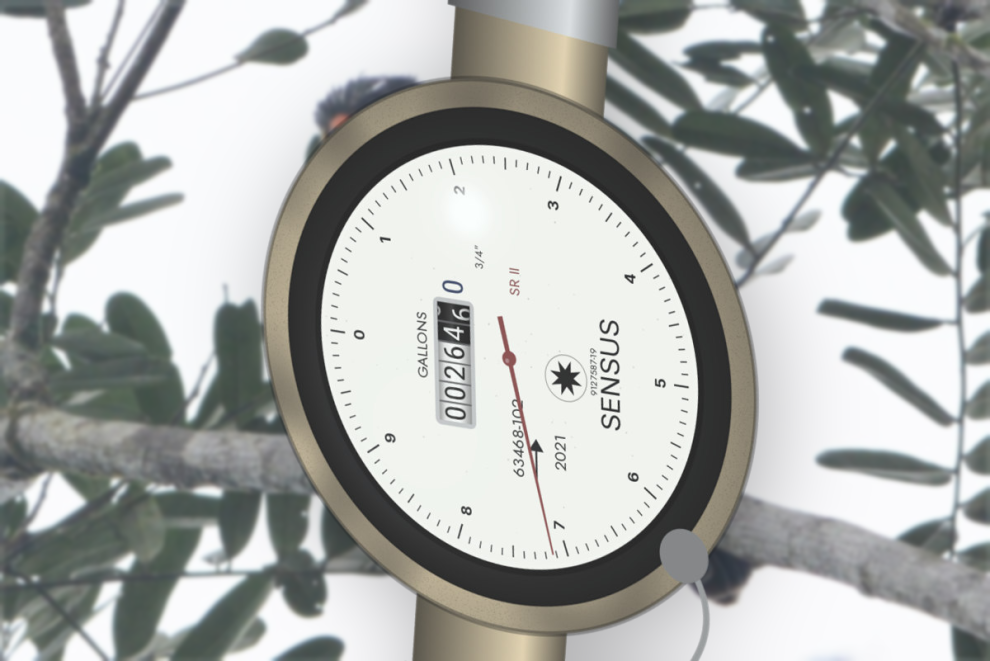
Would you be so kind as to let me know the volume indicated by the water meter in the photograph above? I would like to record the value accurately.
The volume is 26457.1 gal
